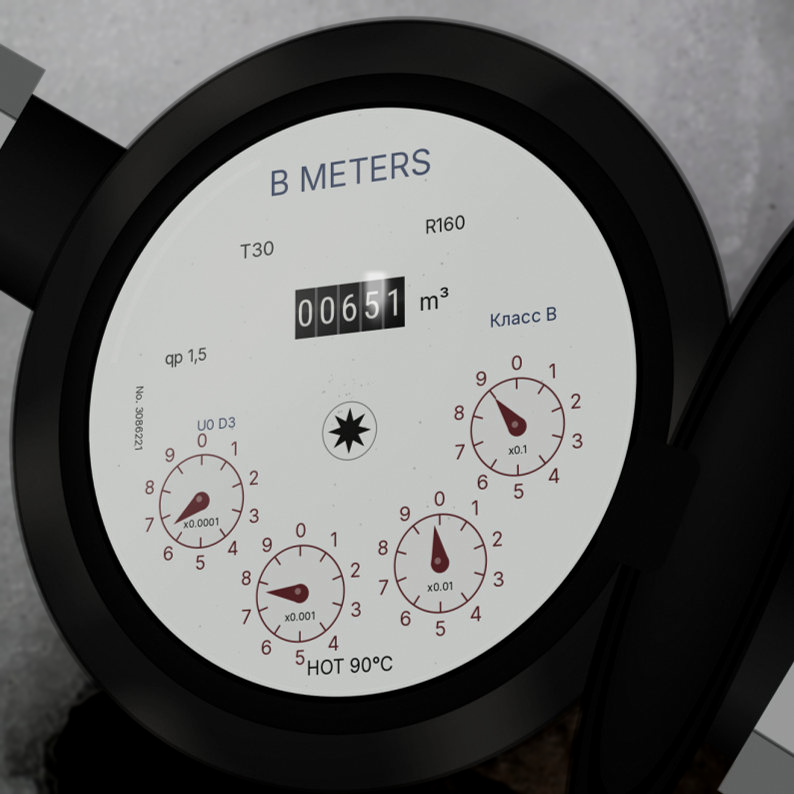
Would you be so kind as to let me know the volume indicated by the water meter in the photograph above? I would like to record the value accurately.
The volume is 651.8976 m³
